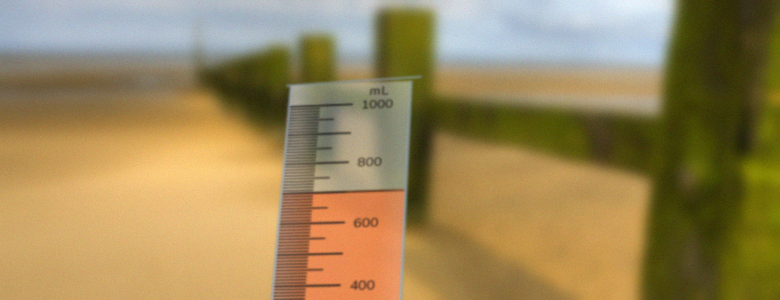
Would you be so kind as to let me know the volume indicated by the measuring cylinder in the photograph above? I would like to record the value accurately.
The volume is 700 mL
